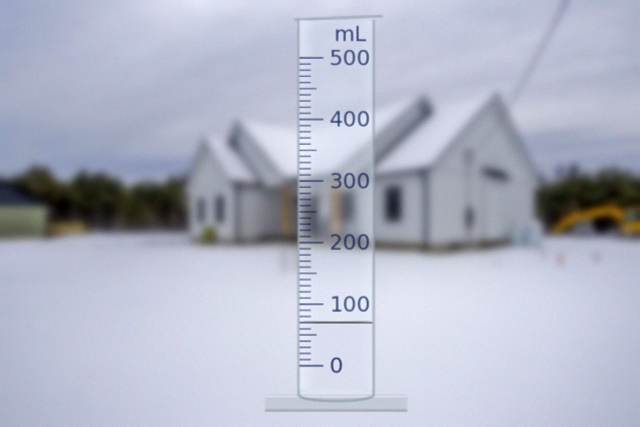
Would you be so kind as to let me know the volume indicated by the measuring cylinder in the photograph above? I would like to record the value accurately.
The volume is 70 mL
